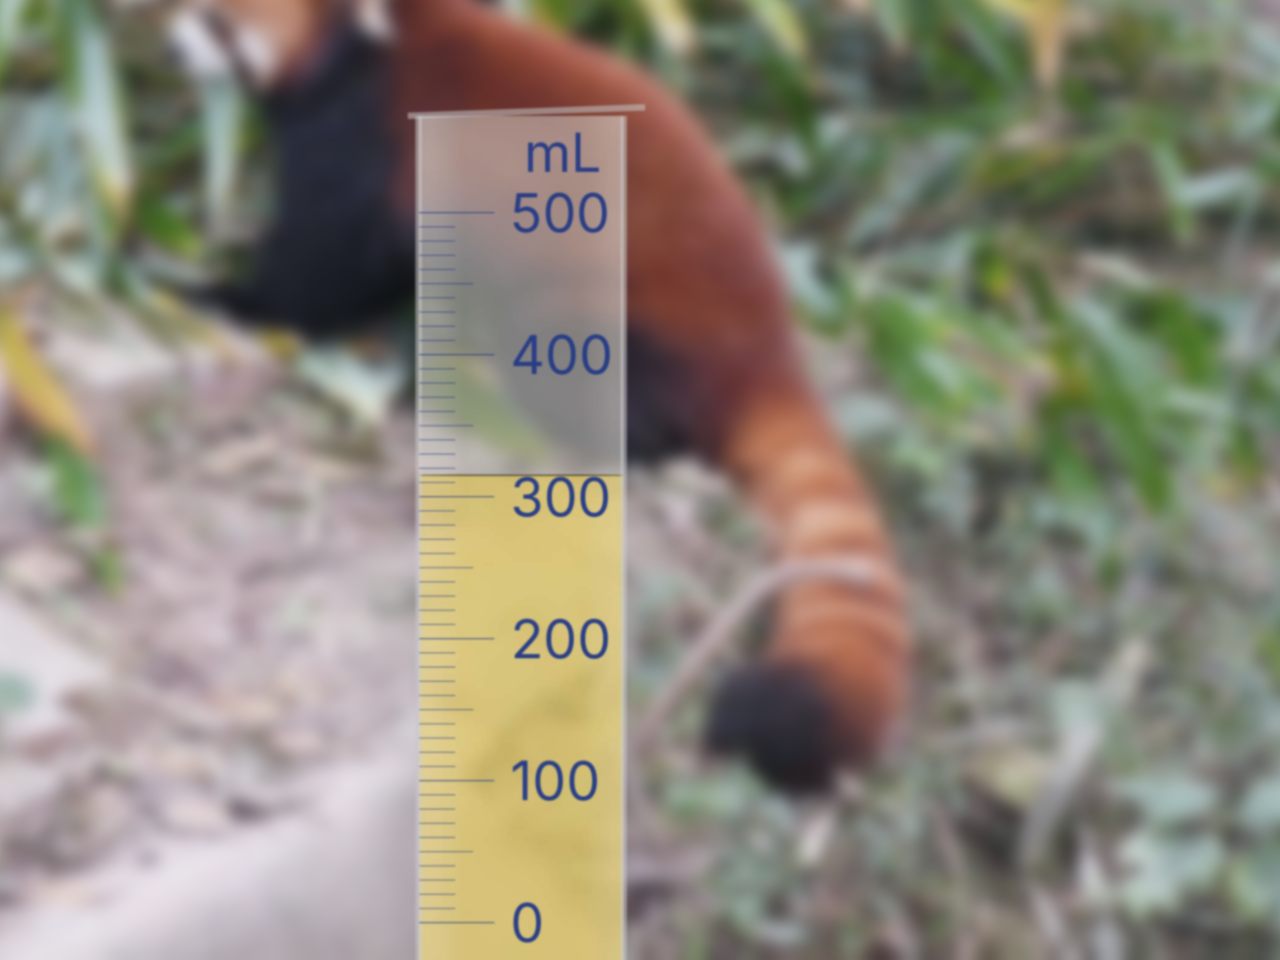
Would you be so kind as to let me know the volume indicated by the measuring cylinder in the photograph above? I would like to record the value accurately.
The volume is 315 mL
